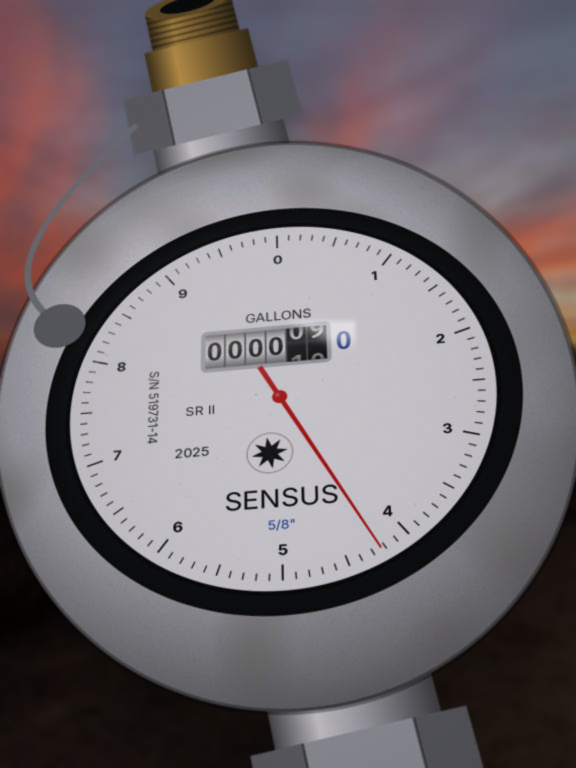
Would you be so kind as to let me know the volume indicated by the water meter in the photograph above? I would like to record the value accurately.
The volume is 94.2 gal
